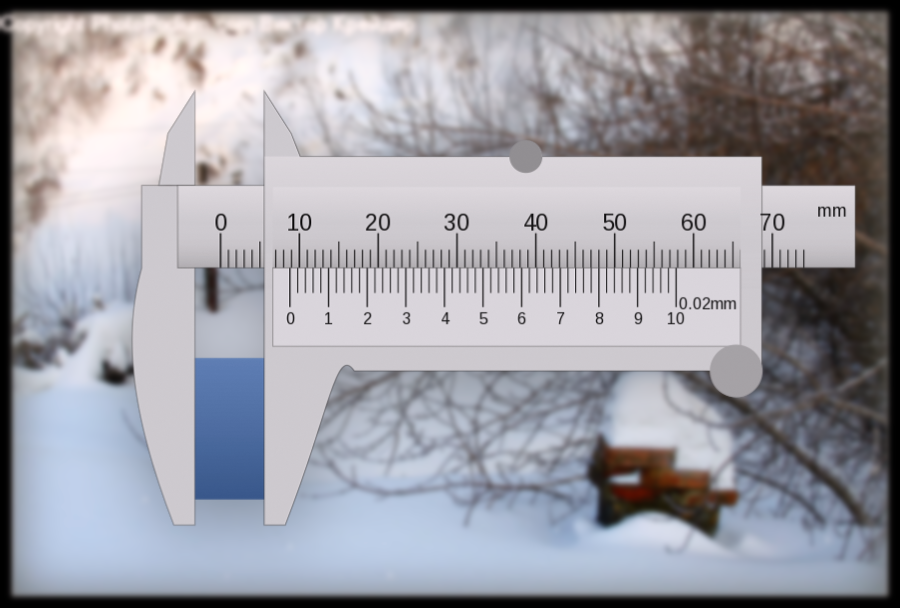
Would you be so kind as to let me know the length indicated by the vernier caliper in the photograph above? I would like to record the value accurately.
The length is 8.8 mm
